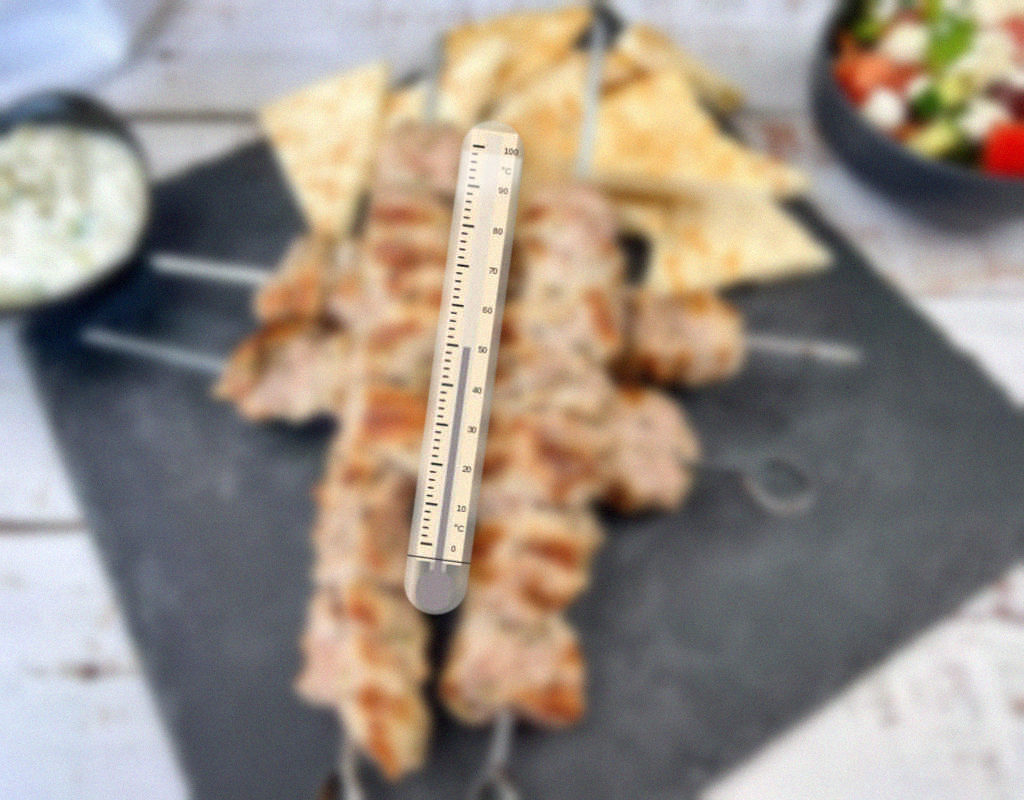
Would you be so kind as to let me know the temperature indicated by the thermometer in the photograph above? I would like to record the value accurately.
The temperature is 50 °C
